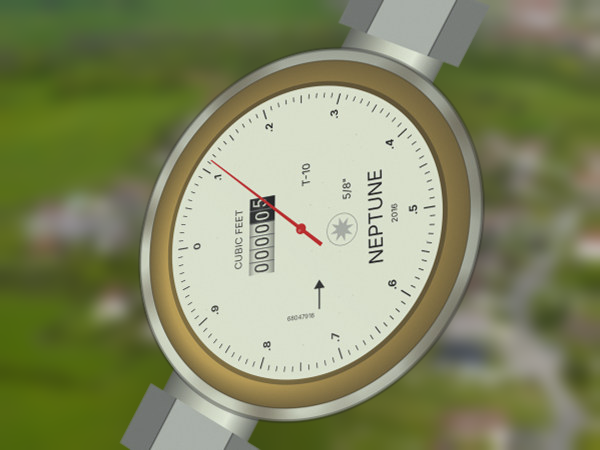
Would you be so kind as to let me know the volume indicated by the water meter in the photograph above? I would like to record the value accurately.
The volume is 5.11 ft³
